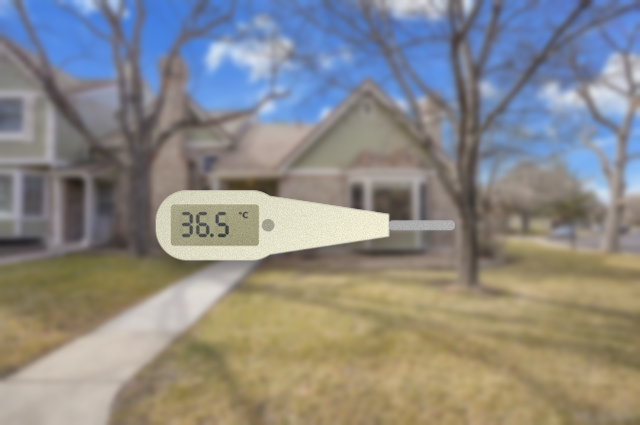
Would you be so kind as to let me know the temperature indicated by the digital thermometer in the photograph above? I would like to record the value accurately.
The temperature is 36.5 °C
